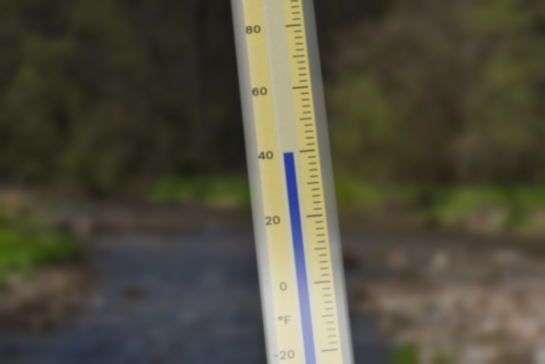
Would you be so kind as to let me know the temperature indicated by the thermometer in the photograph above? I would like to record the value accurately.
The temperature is 40 °F
